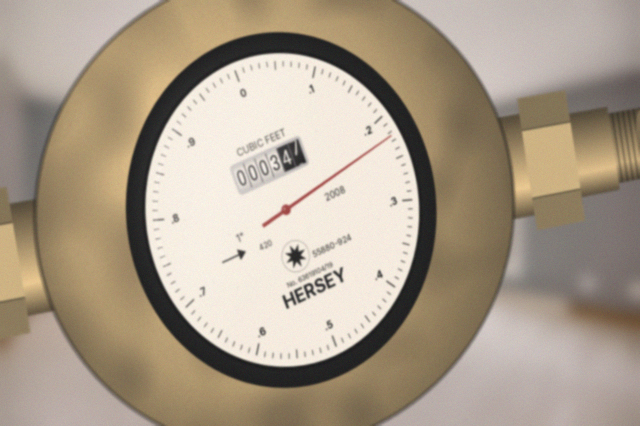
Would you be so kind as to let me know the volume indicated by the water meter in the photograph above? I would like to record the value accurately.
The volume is 347.22 ft³
